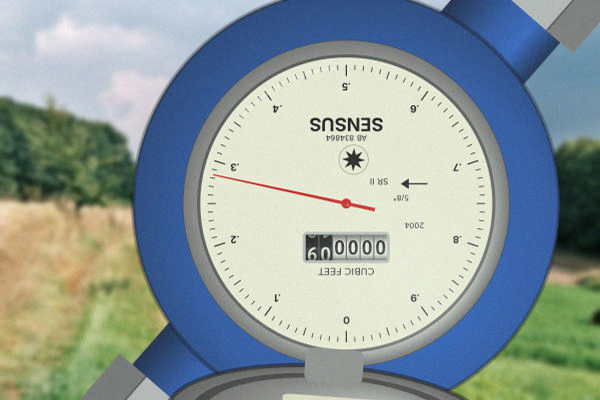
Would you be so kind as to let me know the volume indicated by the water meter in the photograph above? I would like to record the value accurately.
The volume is 9.28 ft³
